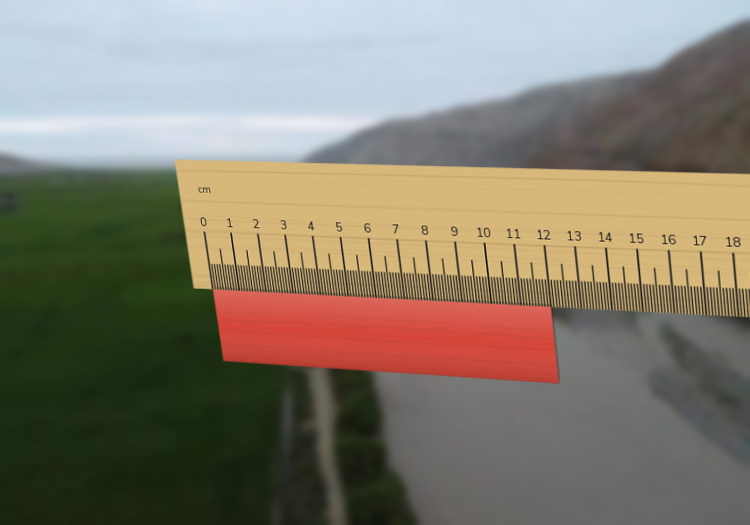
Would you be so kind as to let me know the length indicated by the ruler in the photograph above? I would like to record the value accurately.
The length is 12 cm
